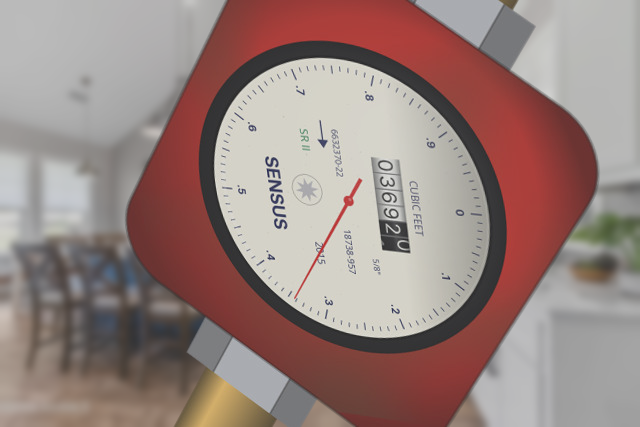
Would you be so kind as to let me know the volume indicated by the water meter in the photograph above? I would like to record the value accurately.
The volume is 36920.34 ft³
